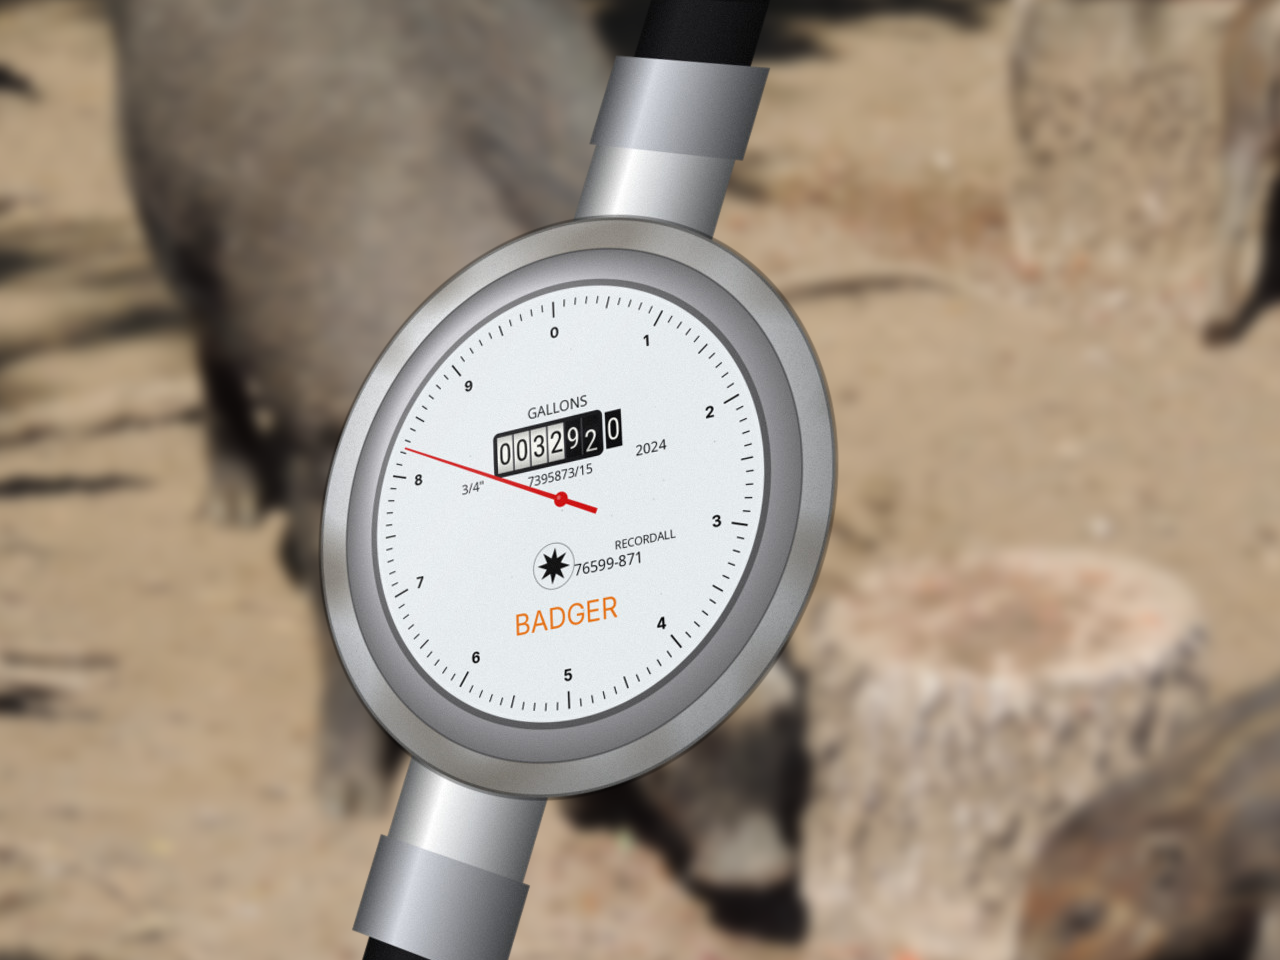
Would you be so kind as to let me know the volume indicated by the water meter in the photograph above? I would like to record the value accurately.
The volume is 32918.2 gal
